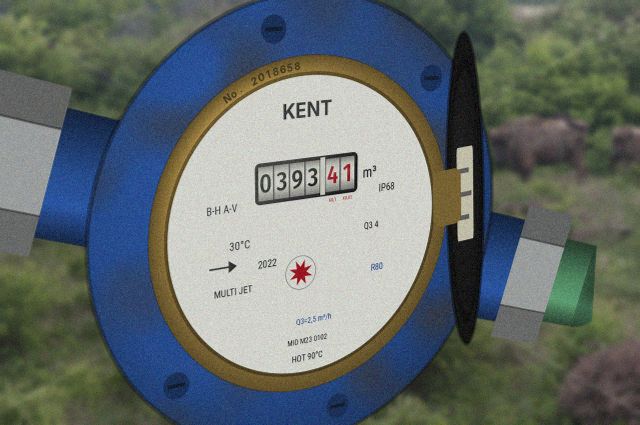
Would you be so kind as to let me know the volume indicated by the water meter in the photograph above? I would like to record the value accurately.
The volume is 393.41 m³
